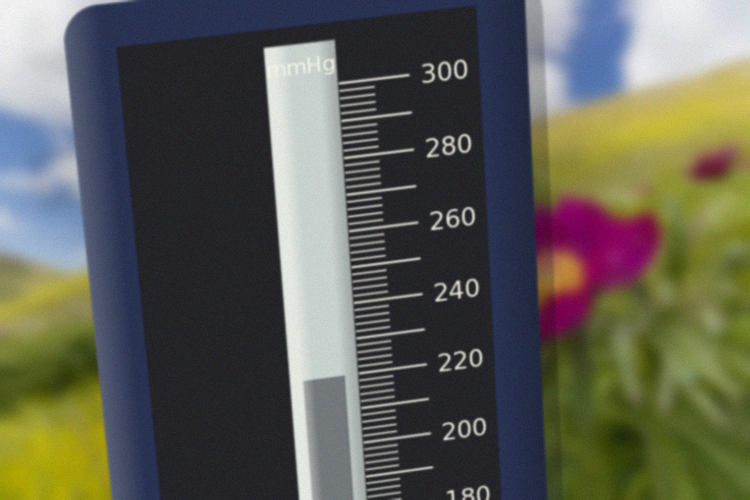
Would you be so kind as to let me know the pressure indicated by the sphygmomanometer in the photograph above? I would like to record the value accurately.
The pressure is 220 mmHg
